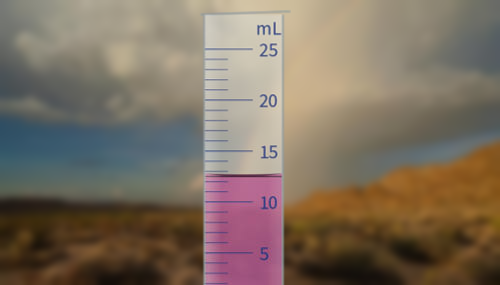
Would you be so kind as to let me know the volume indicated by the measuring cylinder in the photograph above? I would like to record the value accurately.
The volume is 12.5 mL
